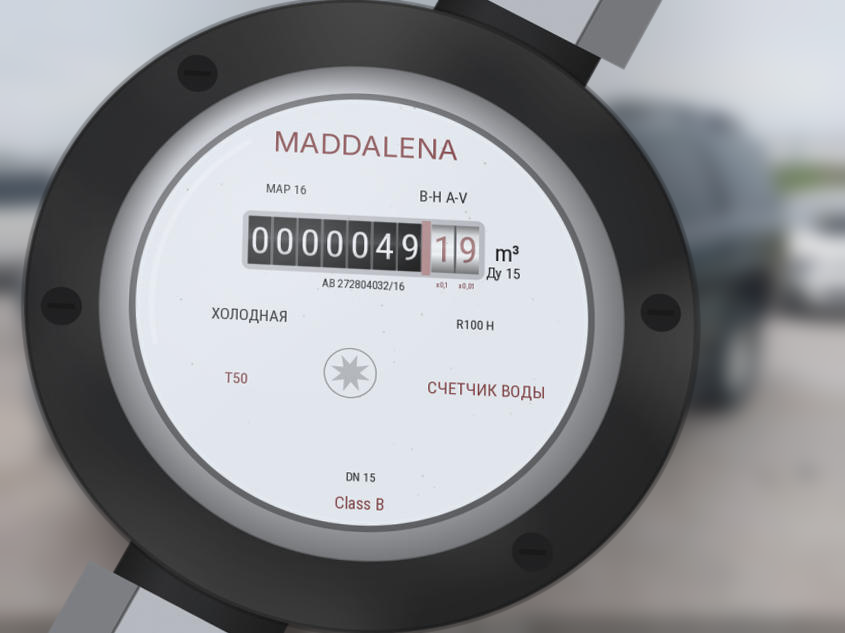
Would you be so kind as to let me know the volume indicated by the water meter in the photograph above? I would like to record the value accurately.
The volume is 49.19 m³
